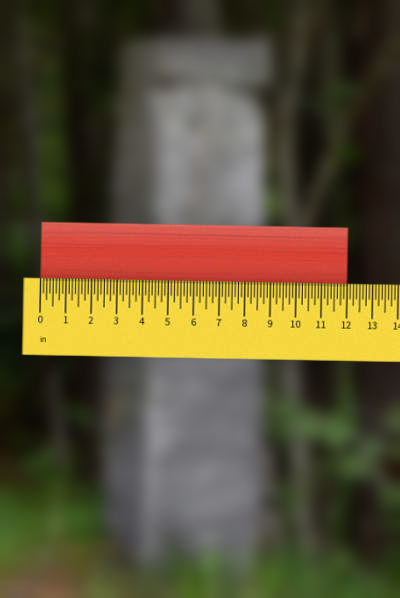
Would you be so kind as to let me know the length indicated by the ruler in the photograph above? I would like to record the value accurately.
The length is 12 in
